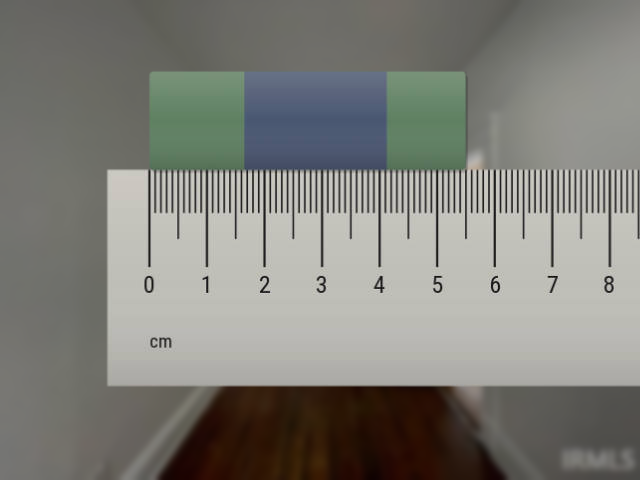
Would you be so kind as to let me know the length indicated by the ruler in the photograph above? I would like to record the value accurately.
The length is 5.5 cm
